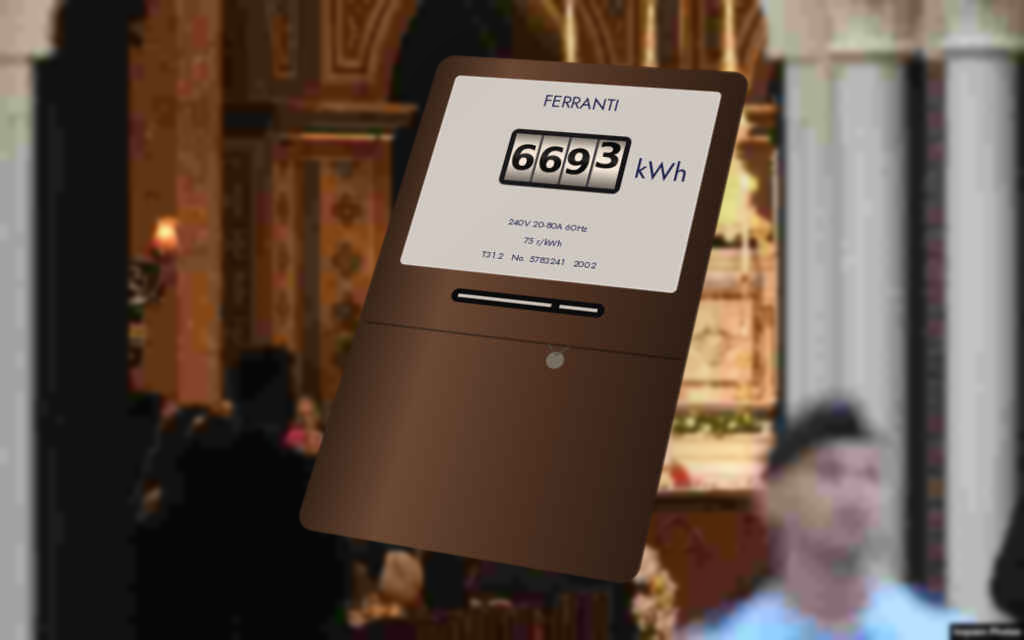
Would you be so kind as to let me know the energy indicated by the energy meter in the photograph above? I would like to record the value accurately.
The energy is 6693 kWh
